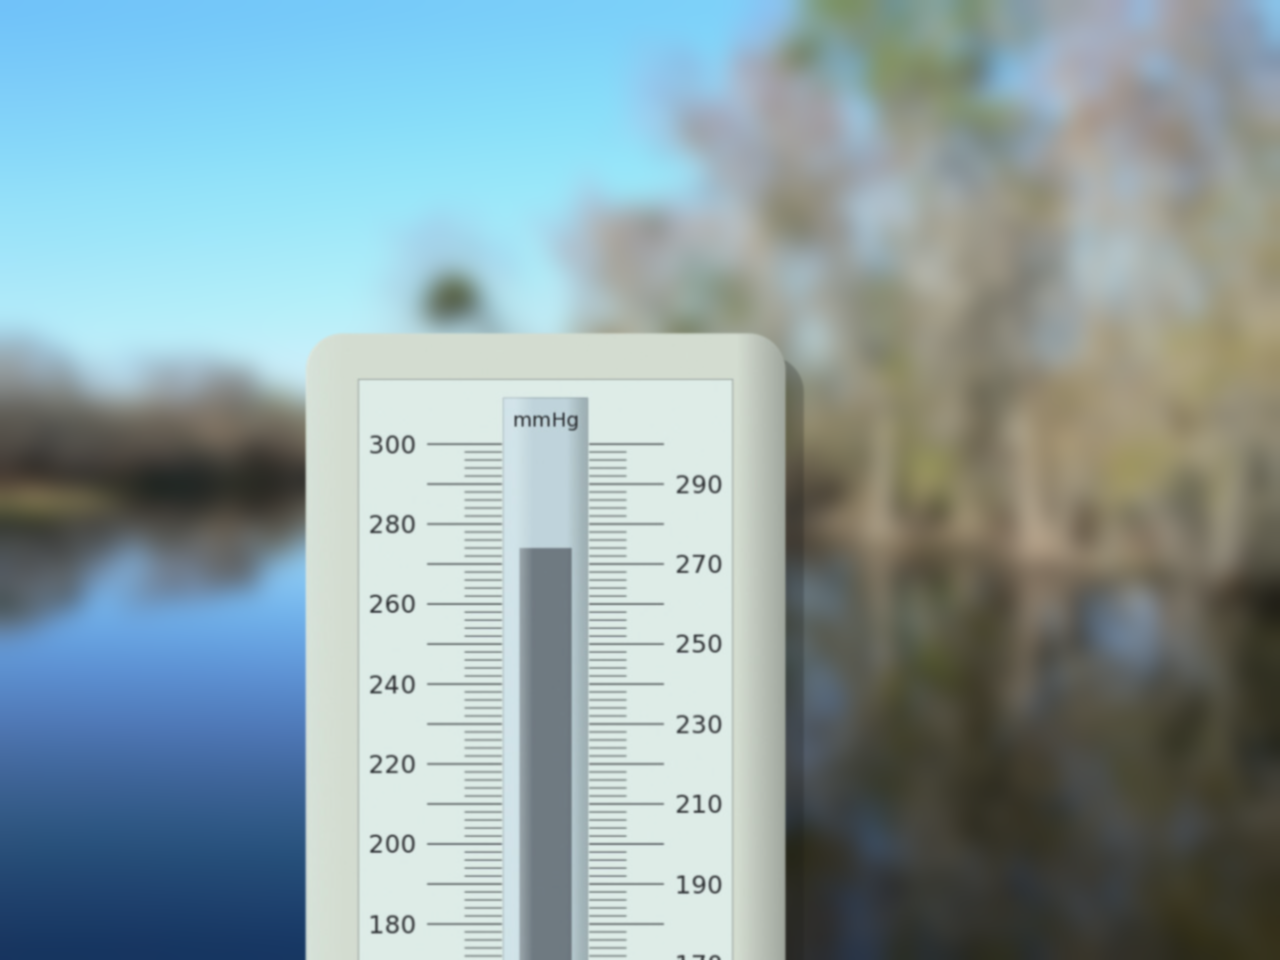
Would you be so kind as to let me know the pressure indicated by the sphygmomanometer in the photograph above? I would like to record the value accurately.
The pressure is 274 mmHg
